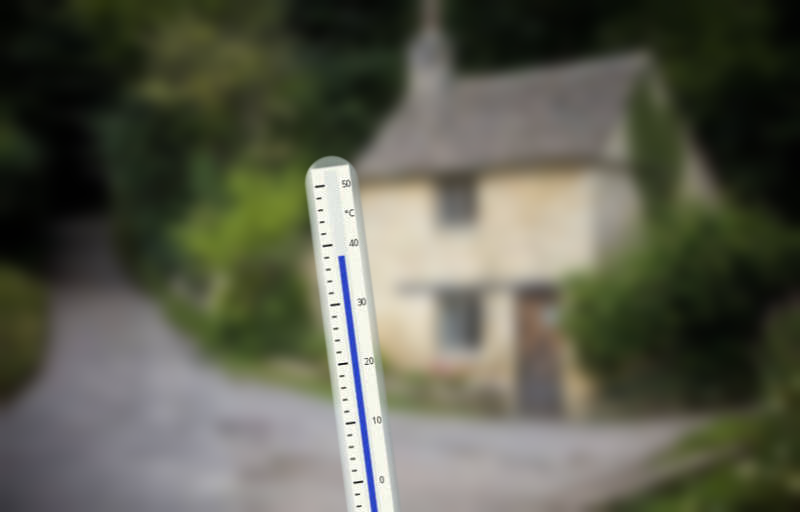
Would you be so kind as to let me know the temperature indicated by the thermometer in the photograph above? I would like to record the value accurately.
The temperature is 38 °C
